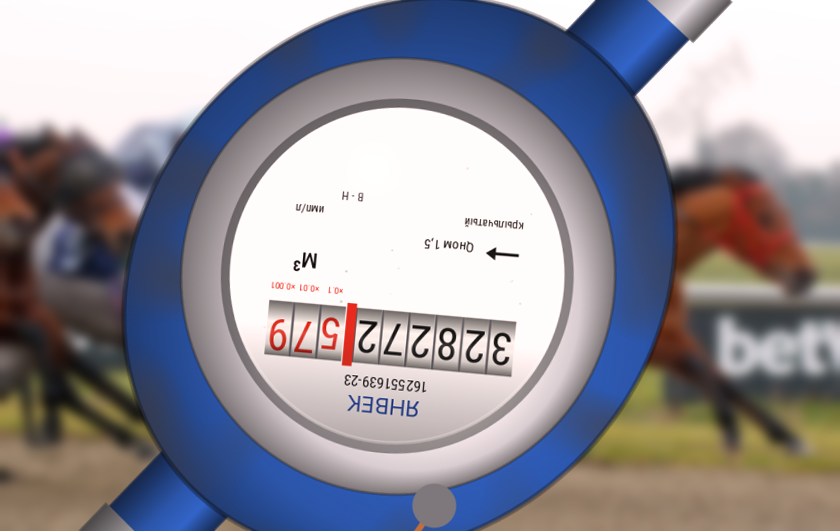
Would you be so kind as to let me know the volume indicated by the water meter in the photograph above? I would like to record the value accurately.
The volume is 328272.579 m³
